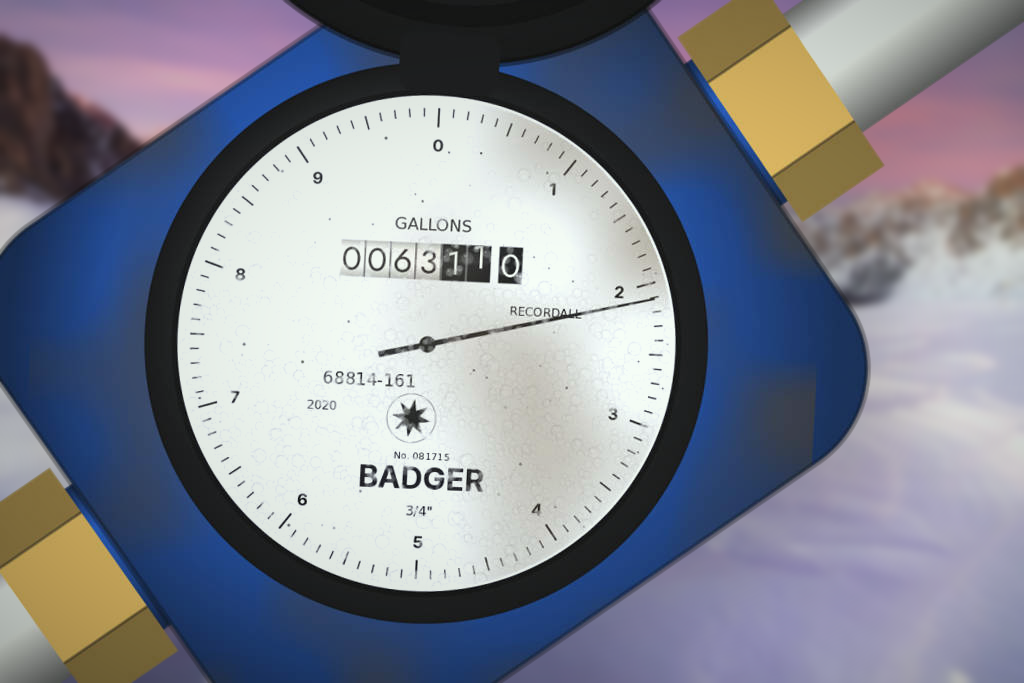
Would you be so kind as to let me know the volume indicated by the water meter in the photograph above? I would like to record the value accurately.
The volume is 63112.1 gal
